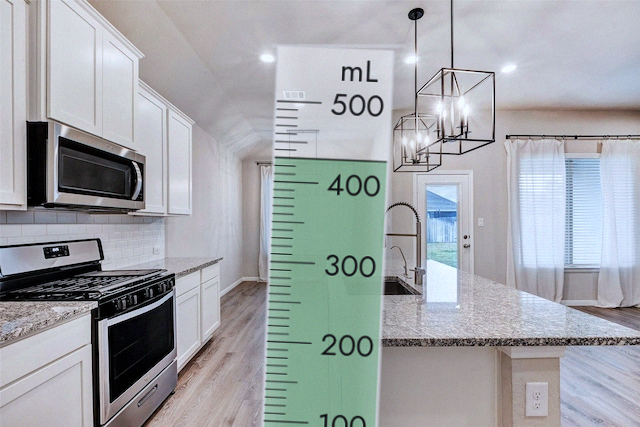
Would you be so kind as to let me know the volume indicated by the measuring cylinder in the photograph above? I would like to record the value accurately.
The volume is 430 mL
